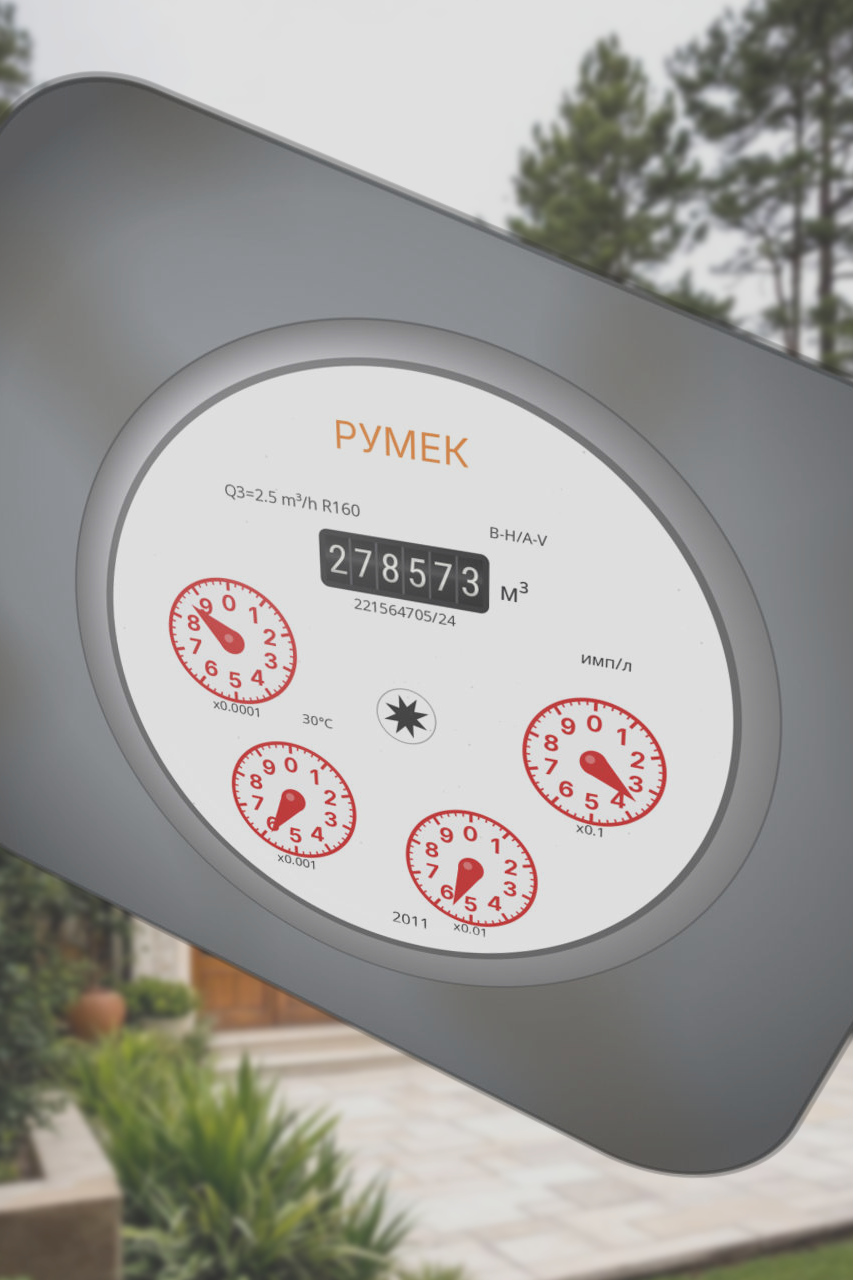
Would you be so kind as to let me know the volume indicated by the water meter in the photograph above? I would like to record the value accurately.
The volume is 278573.3558 m³
